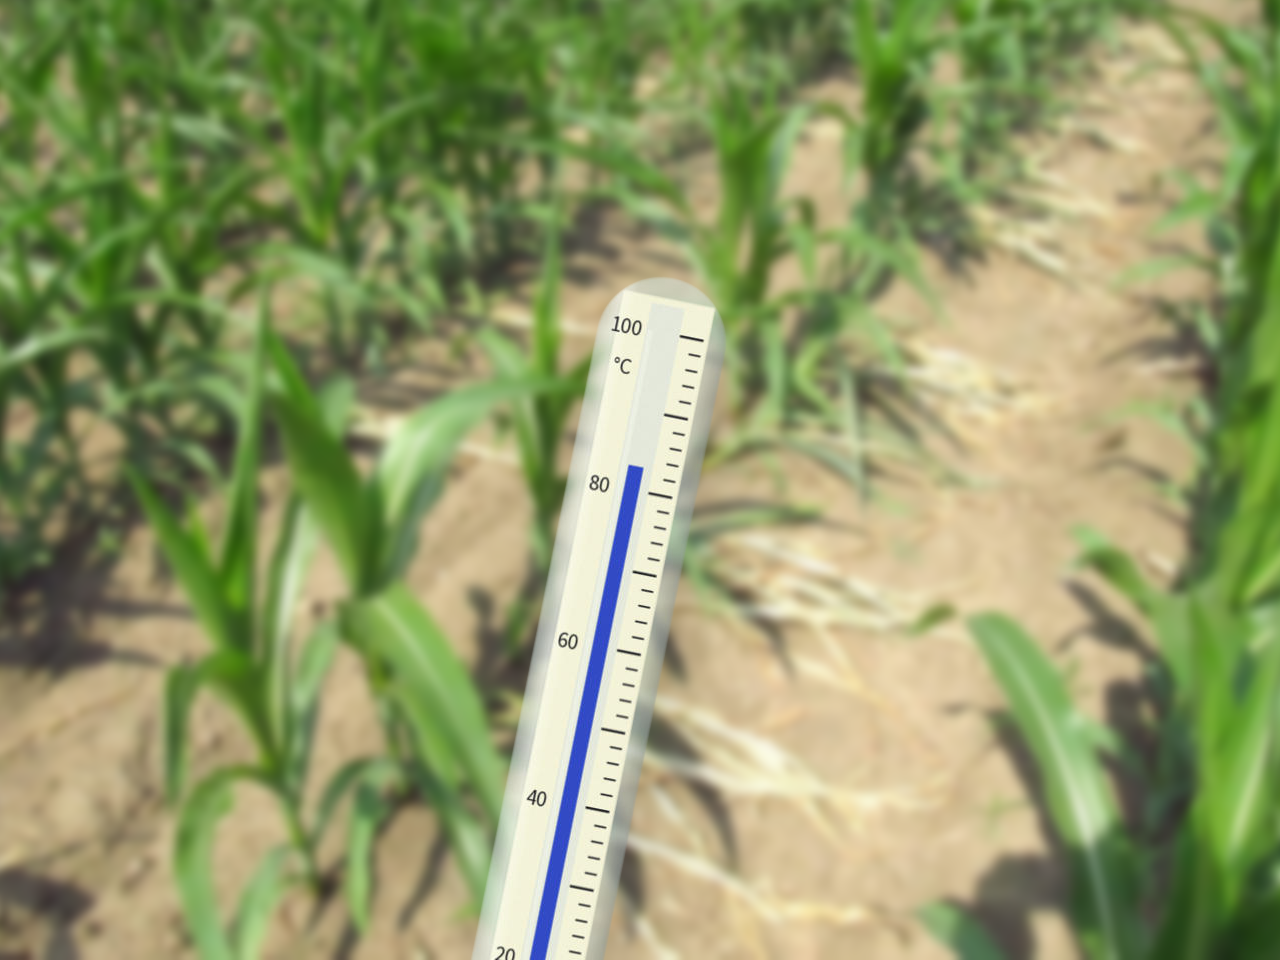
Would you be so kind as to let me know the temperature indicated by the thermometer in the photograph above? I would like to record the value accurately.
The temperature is 83 °C
